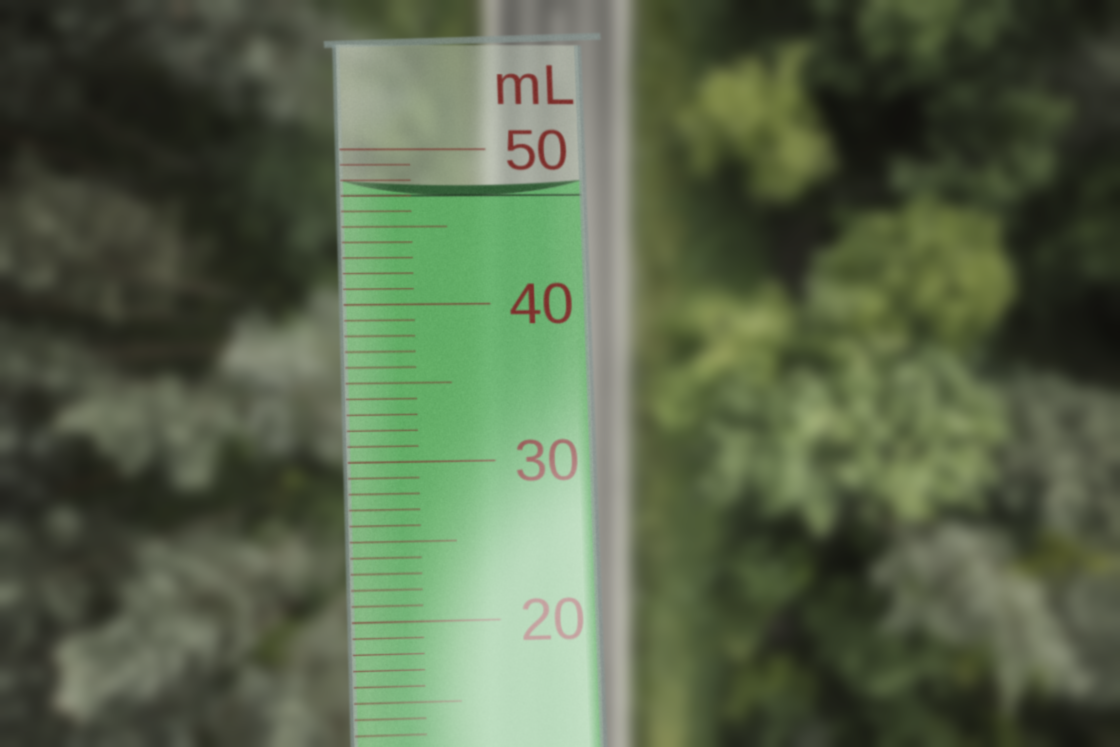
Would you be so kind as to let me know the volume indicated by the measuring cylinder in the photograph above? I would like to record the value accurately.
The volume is 47 mL
